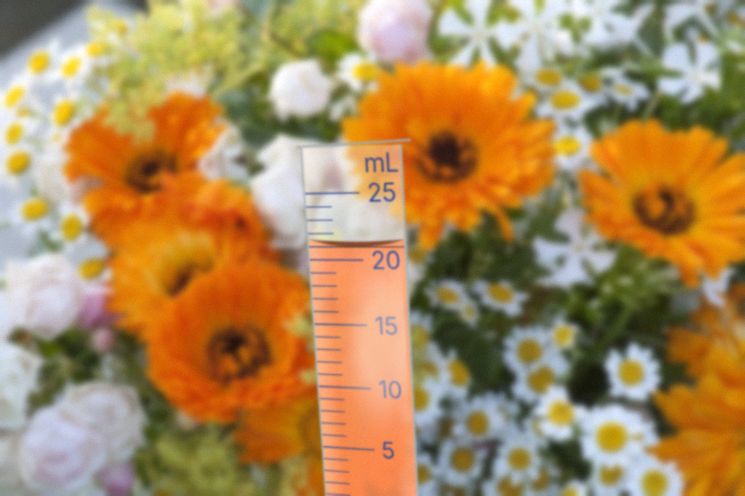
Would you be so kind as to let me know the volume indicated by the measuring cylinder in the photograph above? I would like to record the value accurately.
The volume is 21 mL
